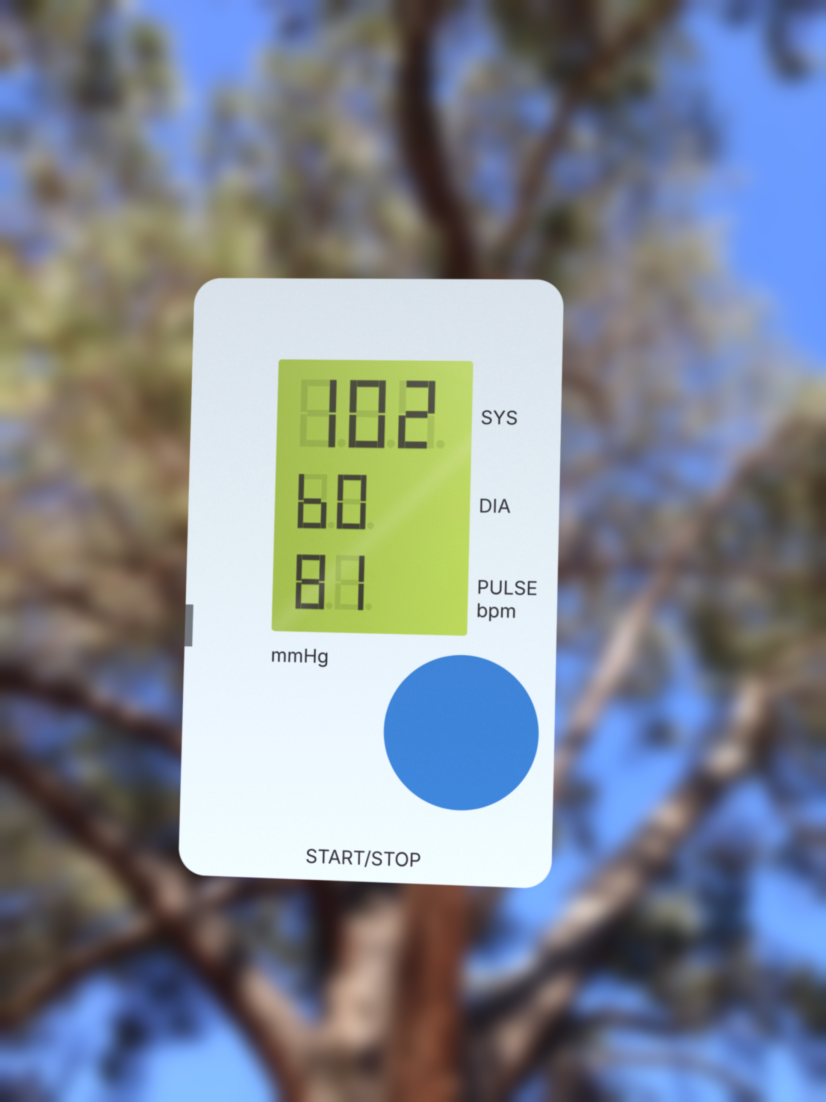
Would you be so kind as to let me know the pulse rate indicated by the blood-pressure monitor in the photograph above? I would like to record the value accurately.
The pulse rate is 81 bpm
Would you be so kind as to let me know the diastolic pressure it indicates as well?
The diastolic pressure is 60 mmHg
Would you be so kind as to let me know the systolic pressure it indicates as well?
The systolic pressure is 102 mmHg
